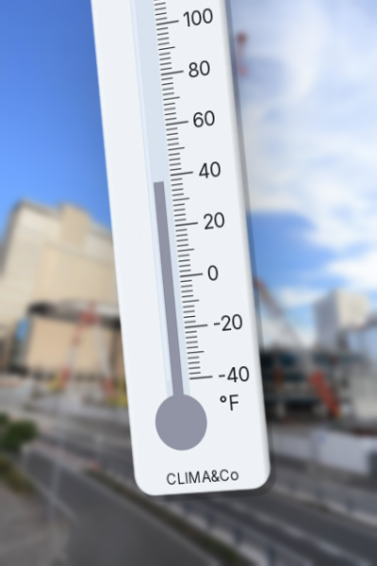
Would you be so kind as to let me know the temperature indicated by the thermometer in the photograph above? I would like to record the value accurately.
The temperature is 38 °F
